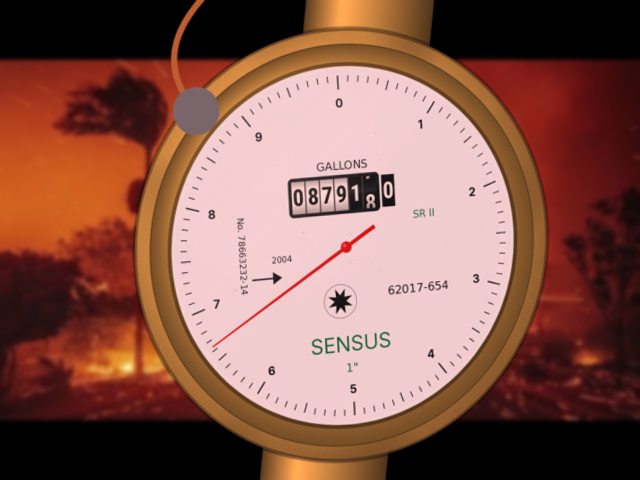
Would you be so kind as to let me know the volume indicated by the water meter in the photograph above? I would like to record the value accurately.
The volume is 879176.6 gal
